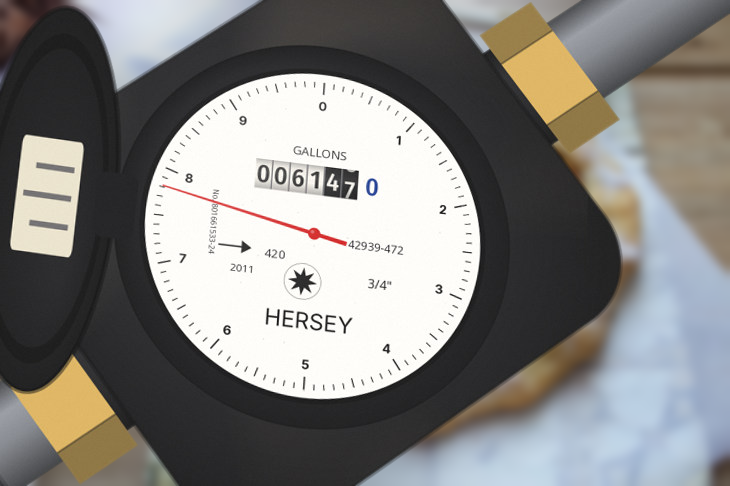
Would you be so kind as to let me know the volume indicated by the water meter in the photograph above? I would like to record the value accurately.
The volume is 61467.8 gal
